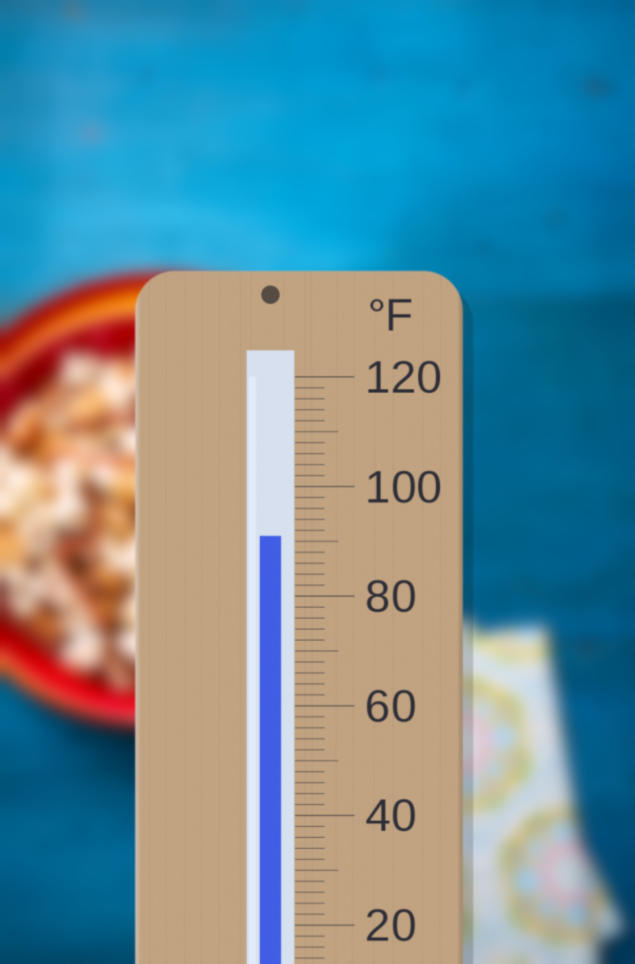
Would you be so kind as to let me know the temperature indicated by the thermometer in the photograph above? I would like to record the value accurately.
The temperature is 91 °F
